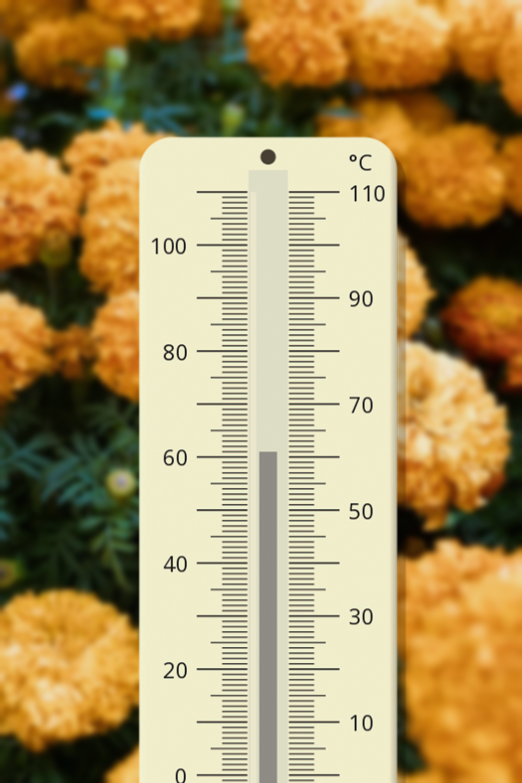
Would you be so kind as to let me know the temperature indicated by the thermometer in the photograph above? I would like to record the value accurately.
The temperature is 61 °C
